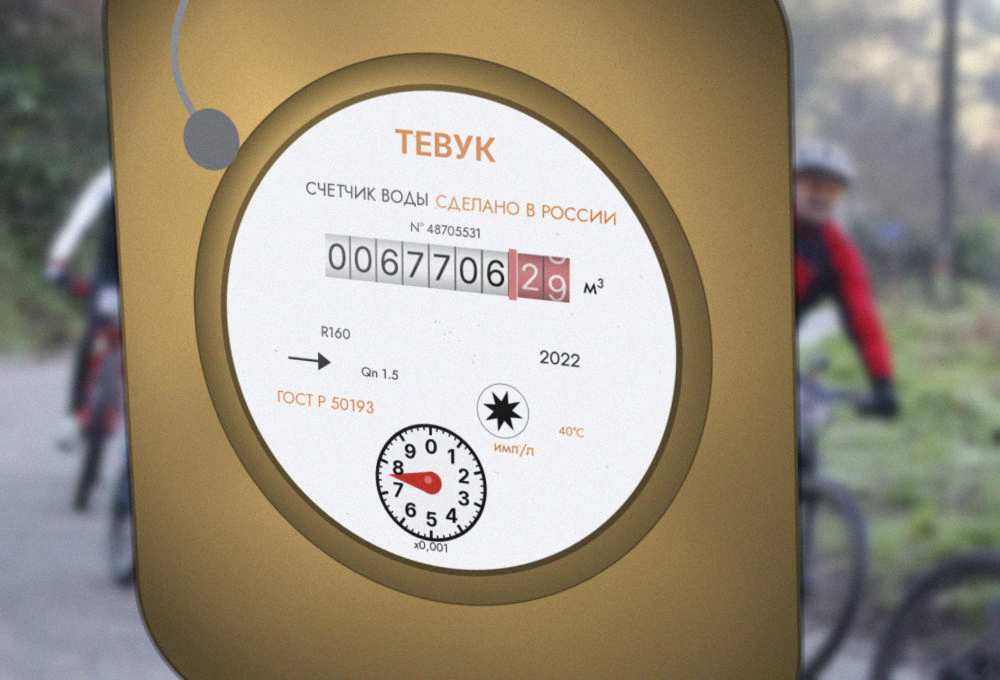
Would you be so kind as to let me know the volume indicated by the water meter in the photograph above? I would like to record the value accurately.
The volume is 67706.287 m³
